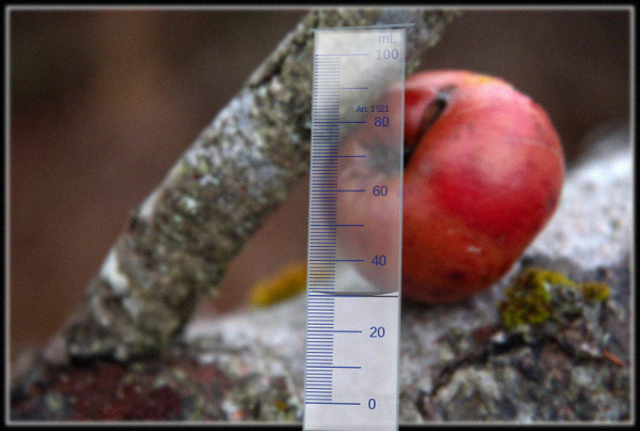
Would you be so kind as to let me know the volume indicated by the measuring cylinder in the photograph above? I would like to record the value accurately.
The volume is 30 mL
